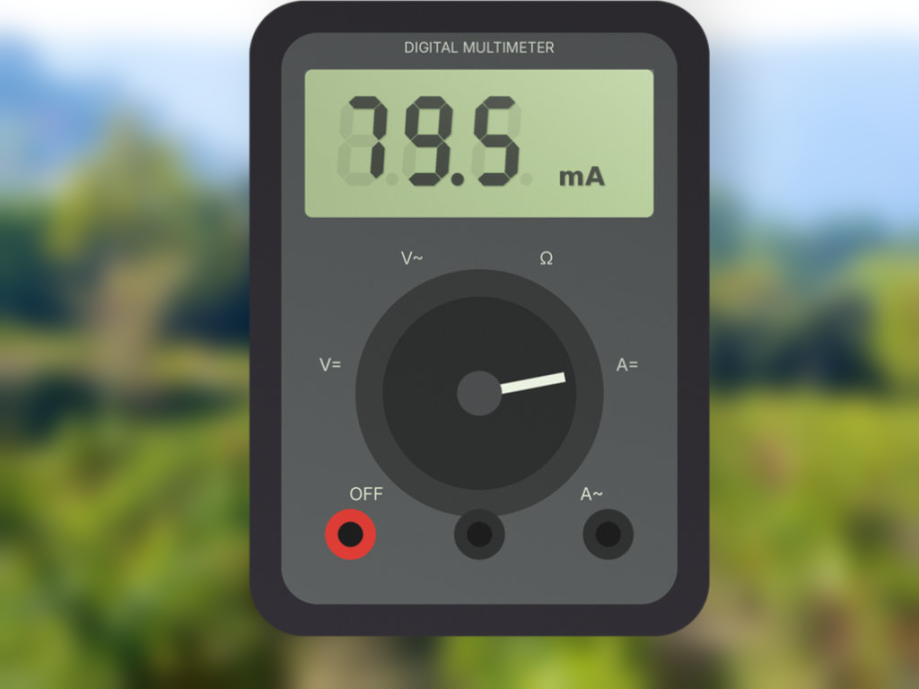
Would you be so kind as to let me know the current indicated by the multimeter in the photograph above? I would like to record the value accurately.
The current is 79.5 mA
